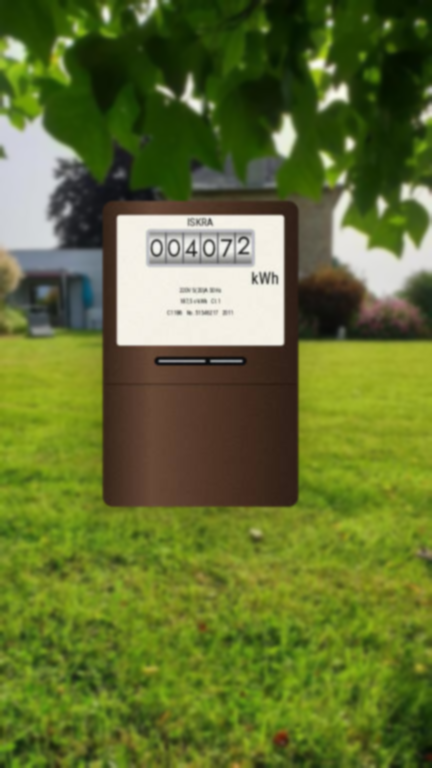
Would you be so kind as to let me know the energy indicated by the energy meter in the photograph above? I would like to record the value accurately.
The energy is 4072 kWh
